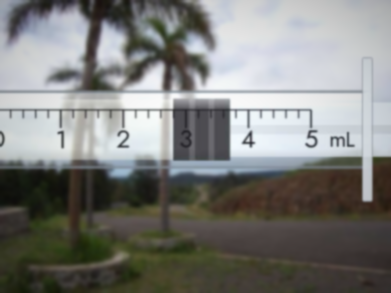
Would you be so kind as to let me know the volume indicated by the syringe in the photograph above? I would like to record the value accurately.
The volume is 2.8 mL
